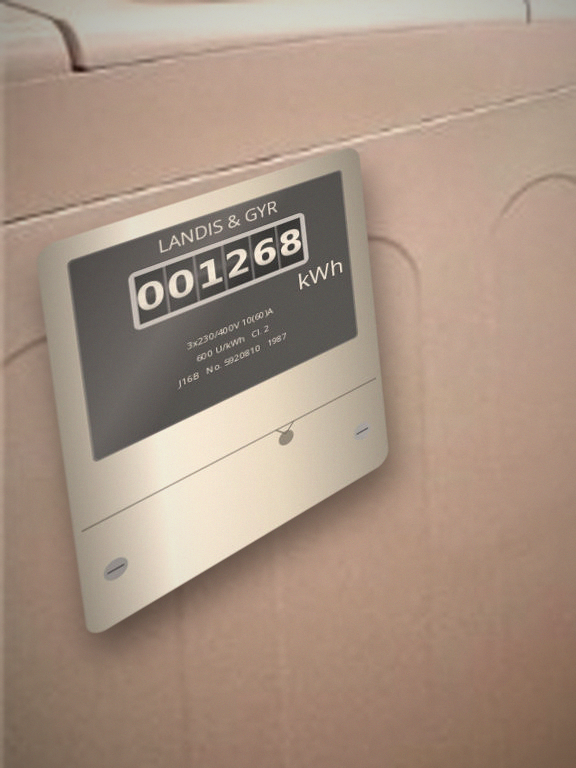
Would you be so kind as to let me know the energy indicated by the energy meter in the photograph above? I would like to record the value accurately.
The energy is 1268 kWh
